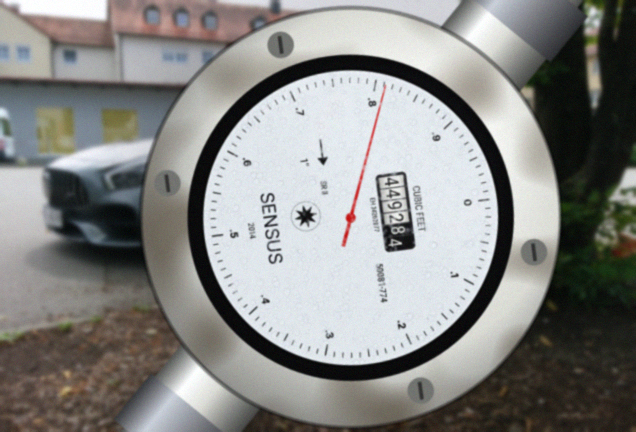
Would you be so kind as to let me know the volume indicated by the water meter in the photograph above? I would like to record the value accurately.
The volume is 449283.81 ft³
